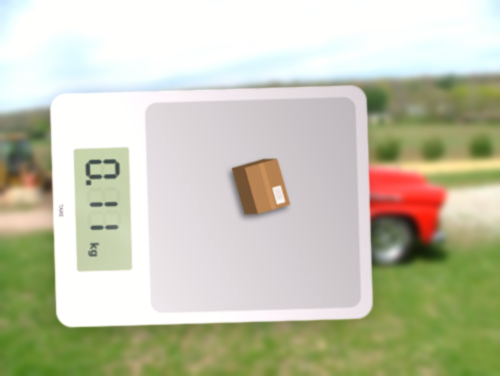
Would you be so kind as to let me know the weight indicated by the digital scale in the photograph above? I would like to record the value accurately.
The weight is 0.11 kg
